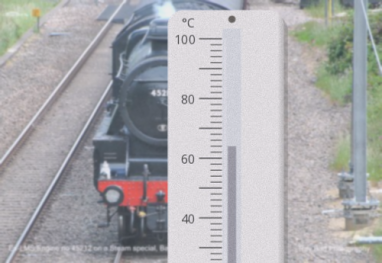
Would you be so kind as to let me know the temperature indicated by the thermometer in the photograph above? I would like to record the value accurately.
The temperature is 64 °C
